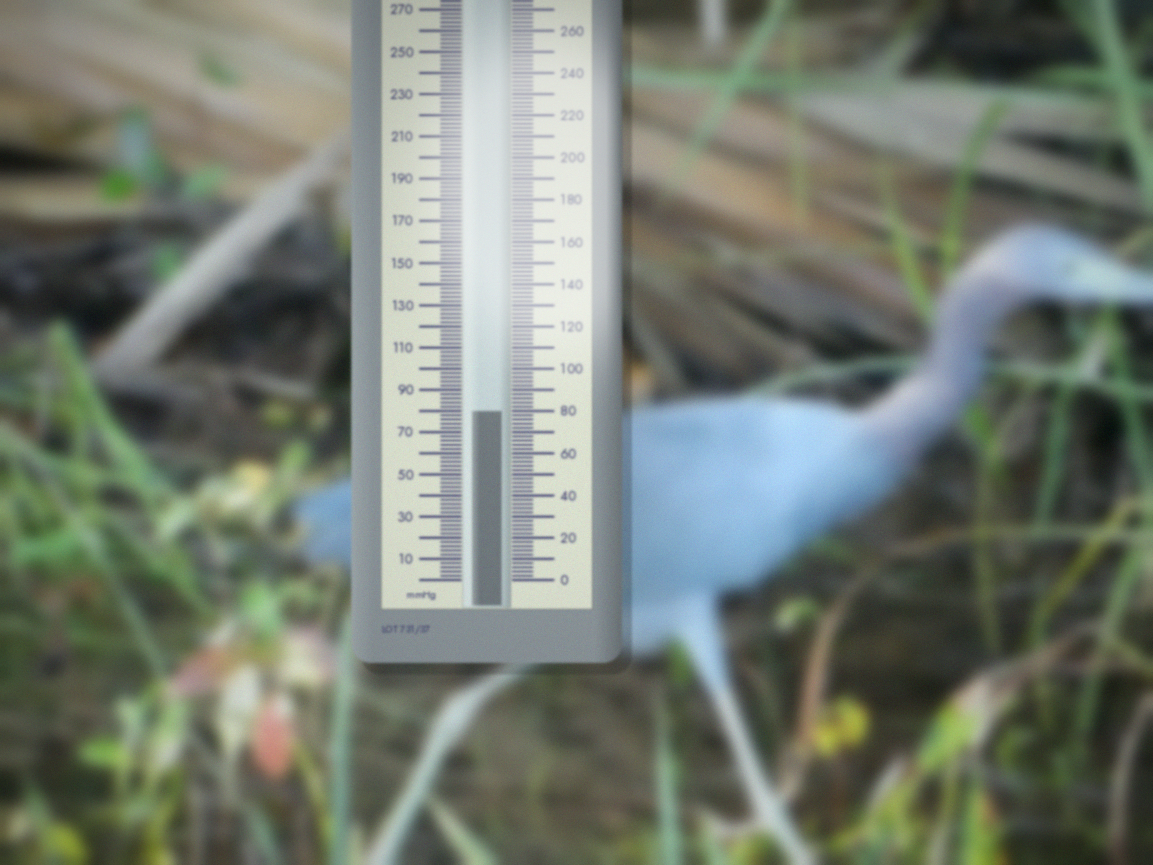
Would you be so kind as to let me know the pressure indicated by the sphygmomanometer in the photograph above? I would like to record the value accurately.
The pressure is 80 mmHg
